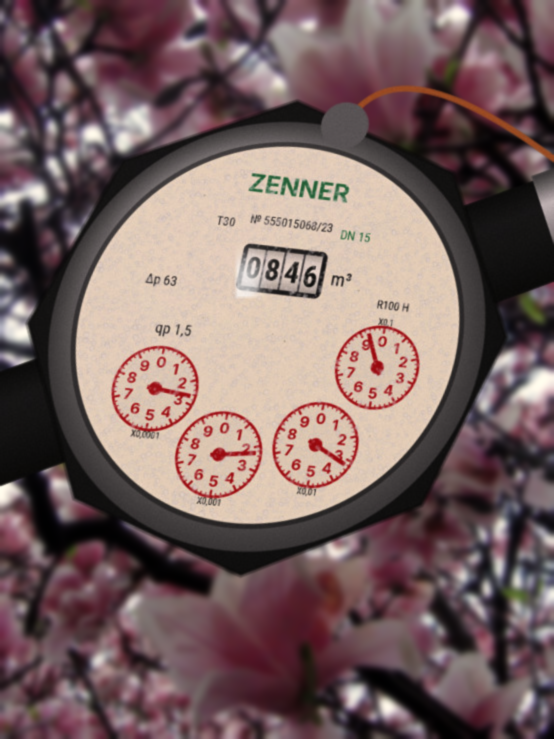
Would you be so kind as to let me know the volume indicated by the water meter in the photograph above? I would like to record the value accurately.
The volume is 845.9322 m³
